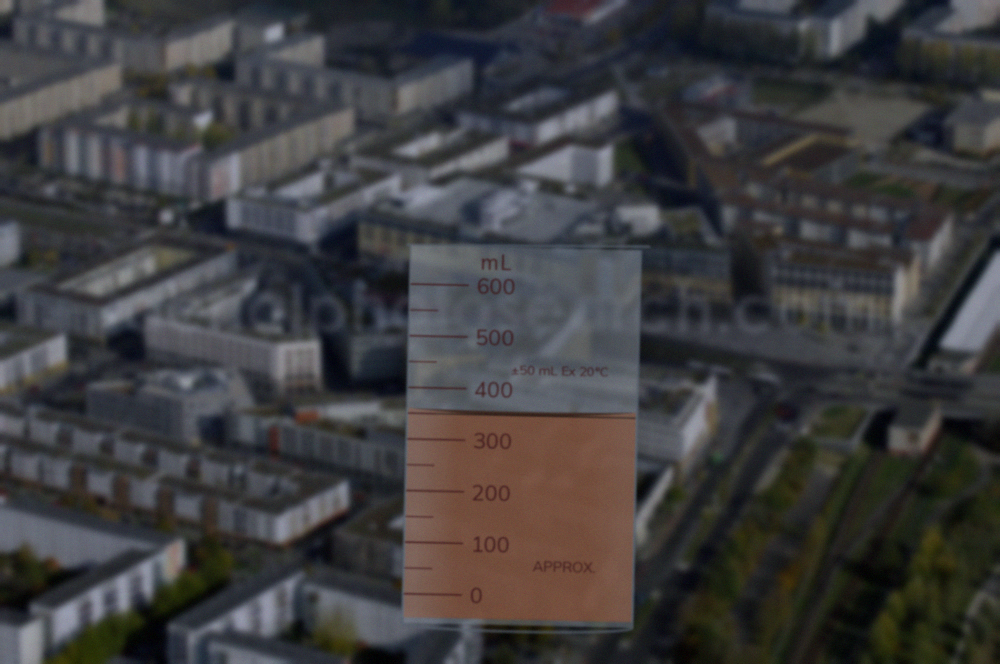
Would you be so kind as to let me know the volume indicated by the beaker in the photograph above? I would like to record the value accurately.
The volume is 350 mL
